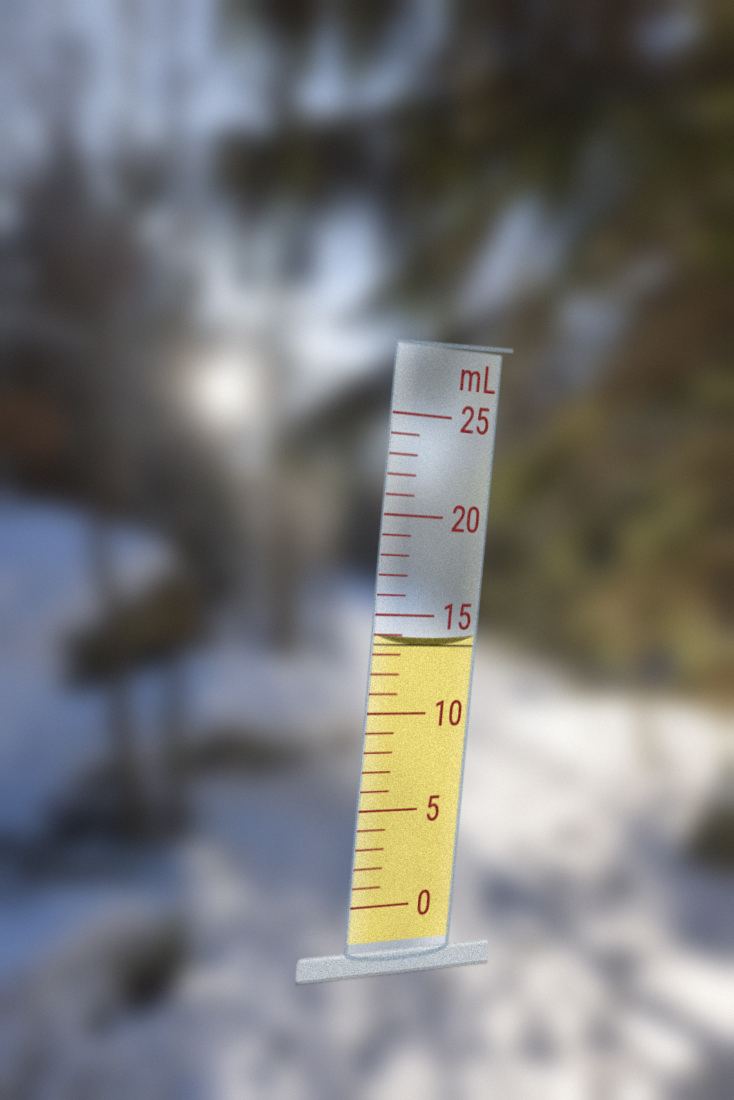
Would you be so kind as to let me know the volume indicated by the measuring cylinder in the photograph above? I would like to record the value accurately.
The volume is 13.5 mL
